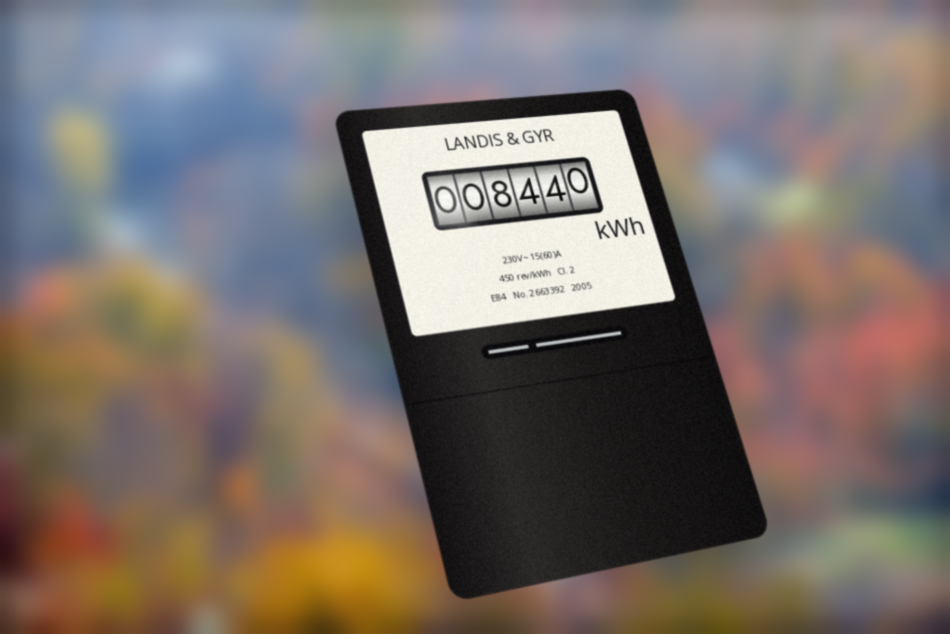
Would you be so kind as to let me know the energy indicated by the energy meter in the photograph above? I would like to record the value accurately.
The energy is 8440 kWh
